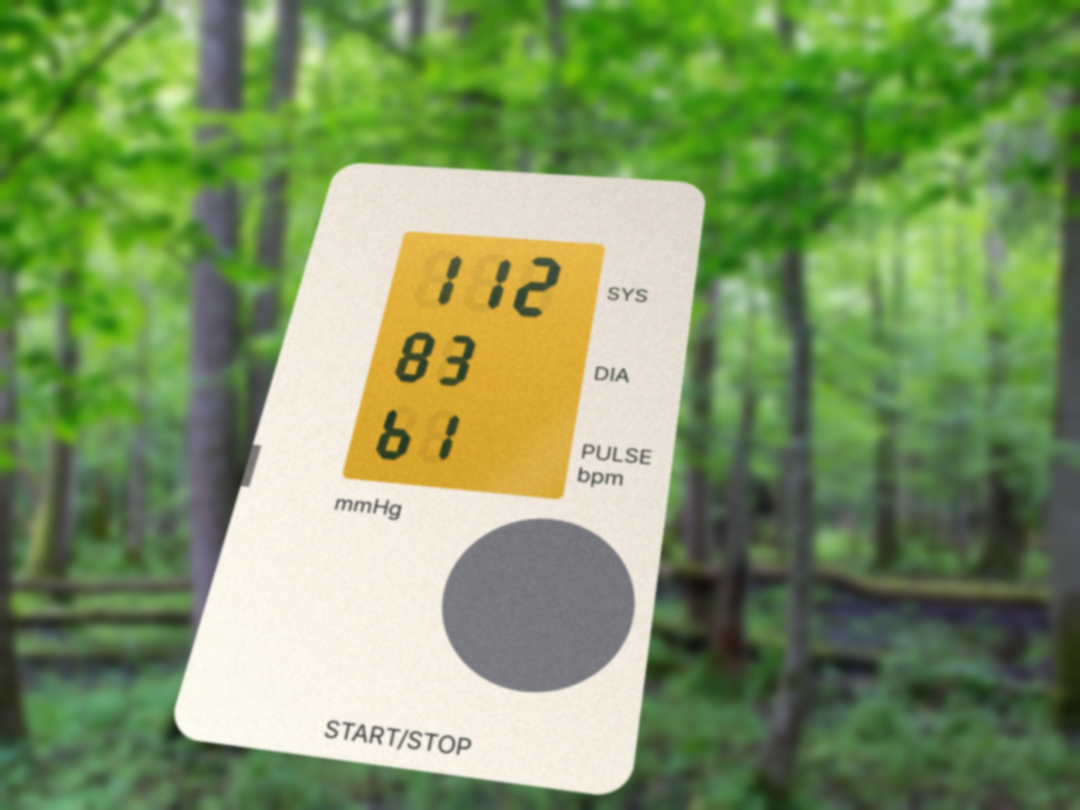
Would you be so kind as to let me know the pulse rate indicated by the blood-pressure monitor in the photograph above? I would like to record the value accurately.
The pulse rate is 61 bpm
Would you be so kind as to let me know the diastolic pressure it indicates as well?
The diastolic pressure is 83 mmHg
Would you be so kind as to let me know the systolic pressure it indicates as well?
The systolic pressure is 112 mmHg
